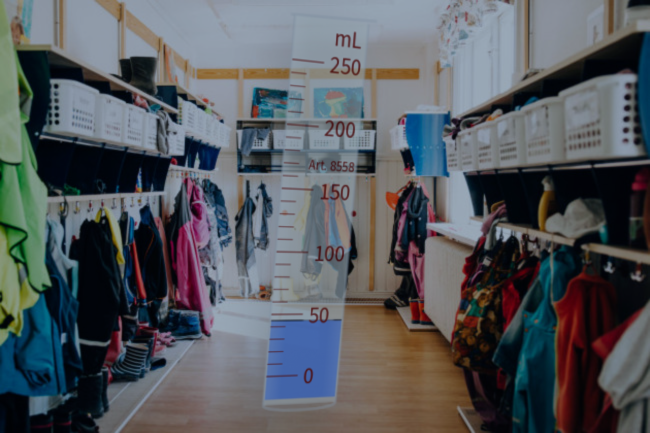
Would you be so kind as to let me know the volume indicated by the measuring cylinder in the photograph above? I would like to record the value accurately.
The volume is 45 mL
